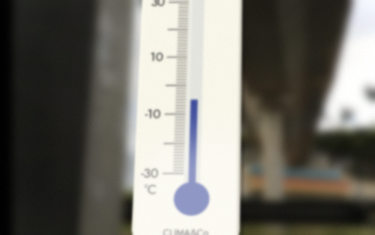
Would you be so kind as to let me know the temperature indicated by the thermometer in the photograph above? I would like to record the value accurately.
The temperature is -5 °C
